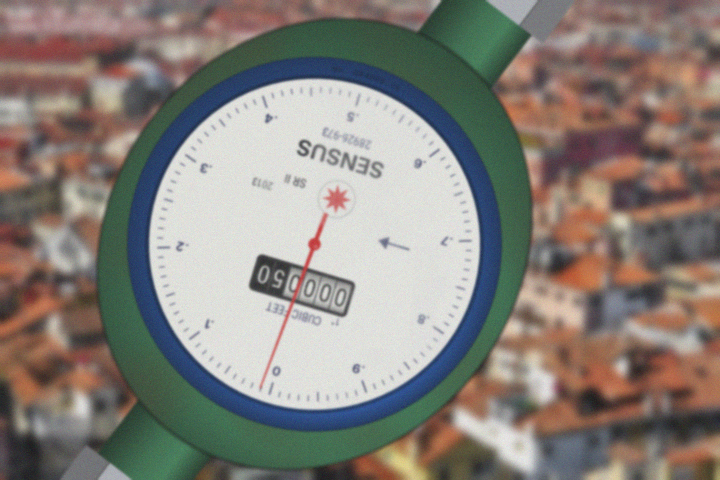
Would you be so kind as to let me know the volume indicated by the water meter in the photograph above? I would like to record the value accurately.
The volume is 50.01 ft³
